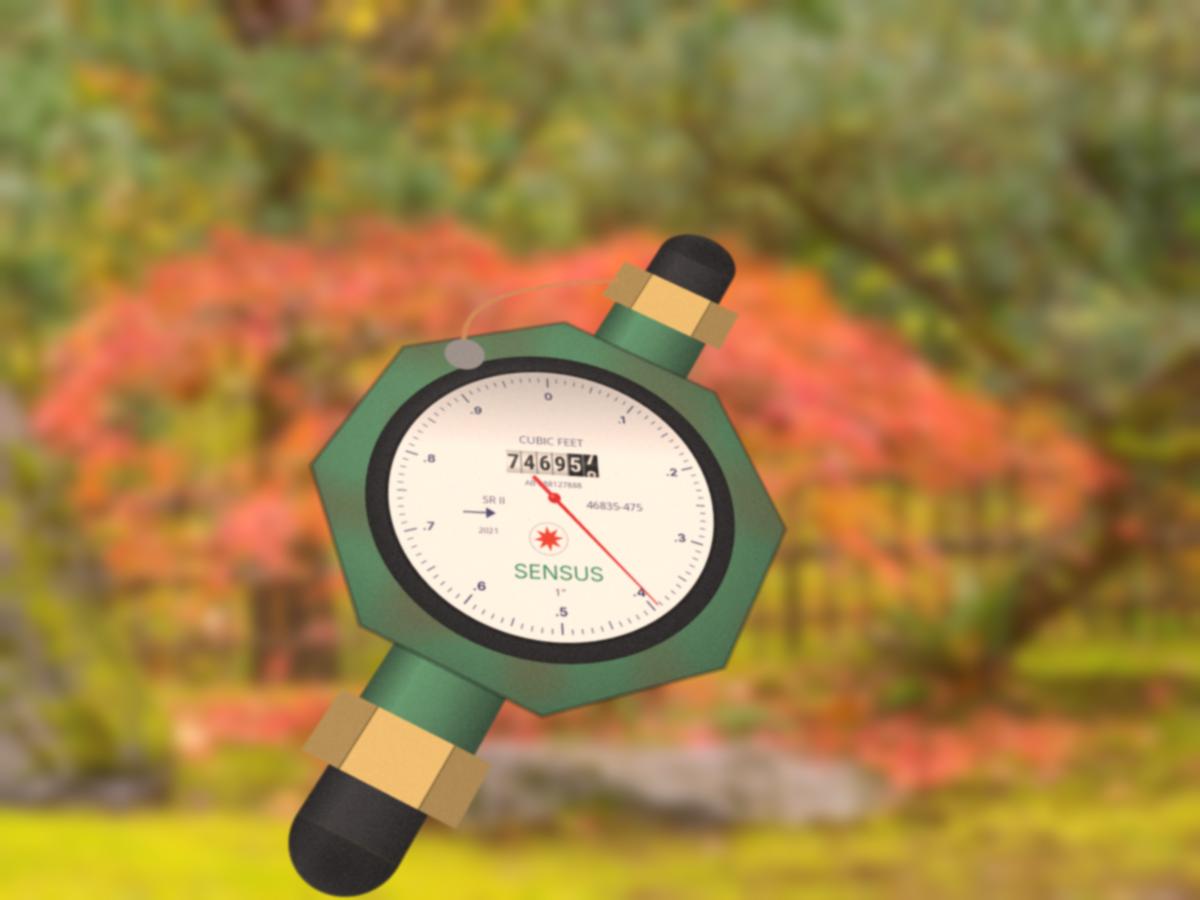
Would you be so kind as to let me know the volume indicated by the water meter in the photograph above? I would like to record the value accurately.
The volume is 746957.39 ft³
